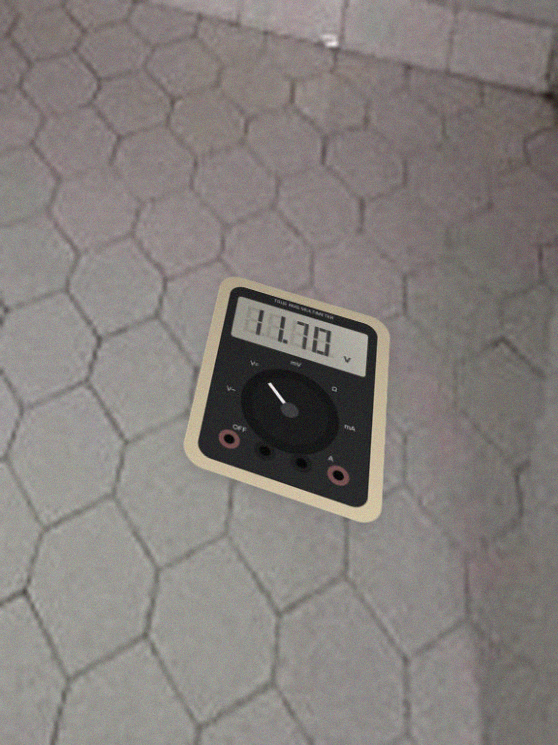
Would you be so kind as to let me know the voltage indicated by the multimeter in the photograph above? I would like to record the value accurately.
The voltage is 11.70 V
